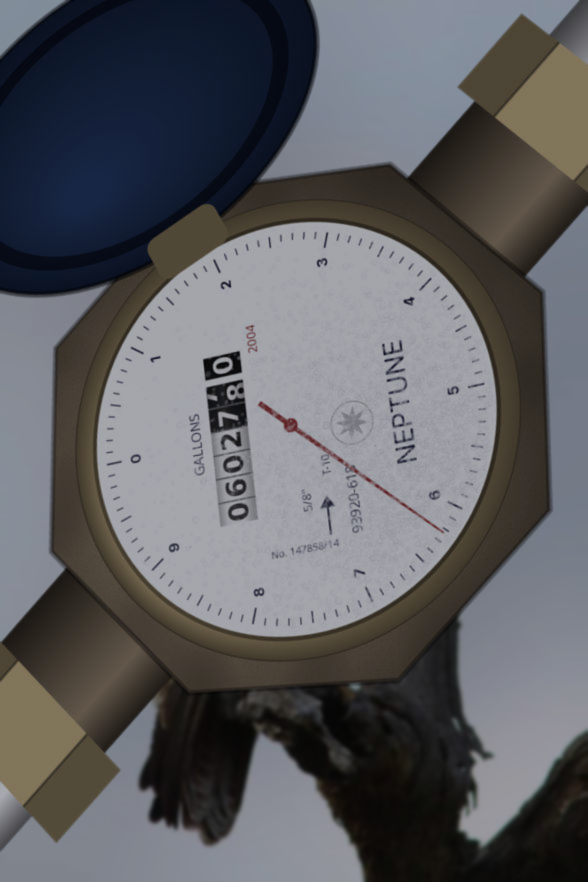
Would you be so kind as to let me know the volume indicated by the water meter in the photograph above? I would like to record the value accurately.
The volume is 602776.2 gal
